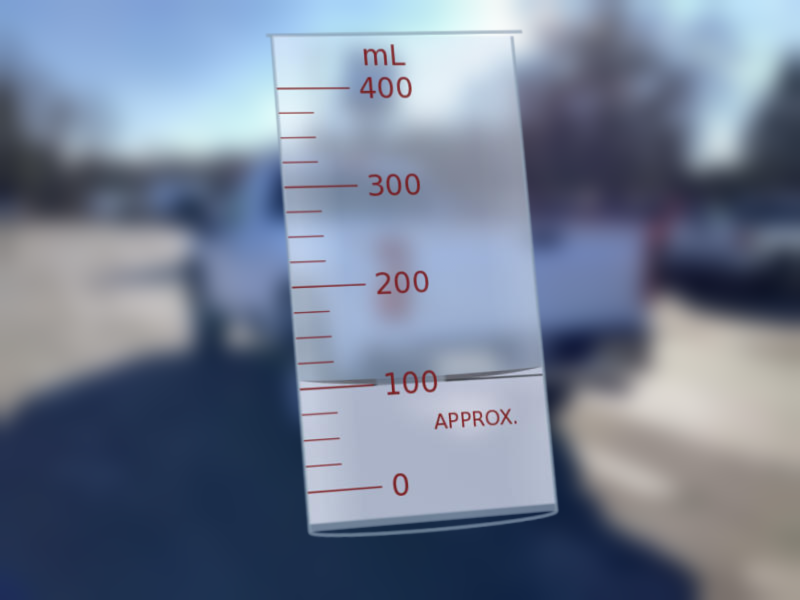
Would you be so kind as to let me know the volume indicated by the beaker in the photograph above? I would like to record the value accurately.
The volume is 100 mL
